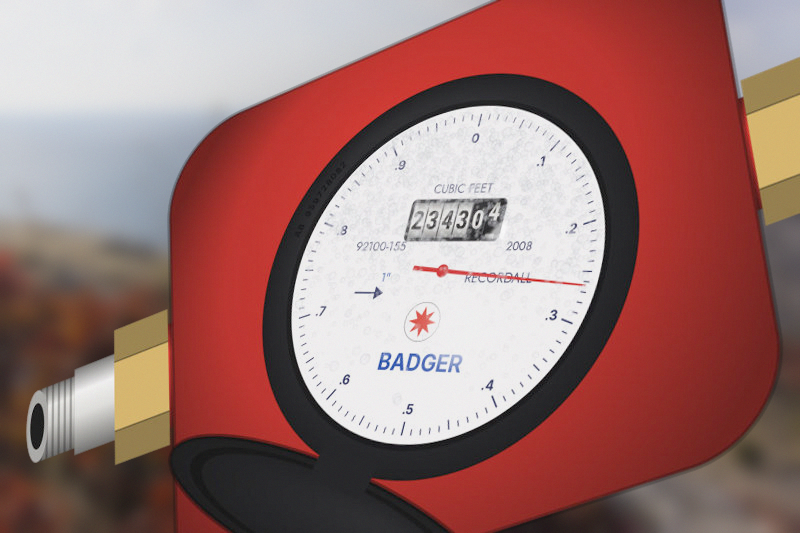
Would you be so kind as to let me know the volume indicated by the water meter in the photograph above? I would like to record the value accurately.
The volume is 234304.26 ft³
